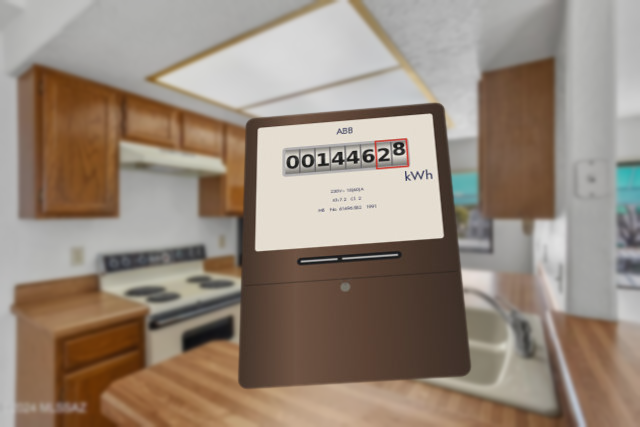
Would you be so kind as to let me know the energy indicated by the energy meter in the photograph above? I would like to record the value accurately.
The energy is 1446.28 kWh
